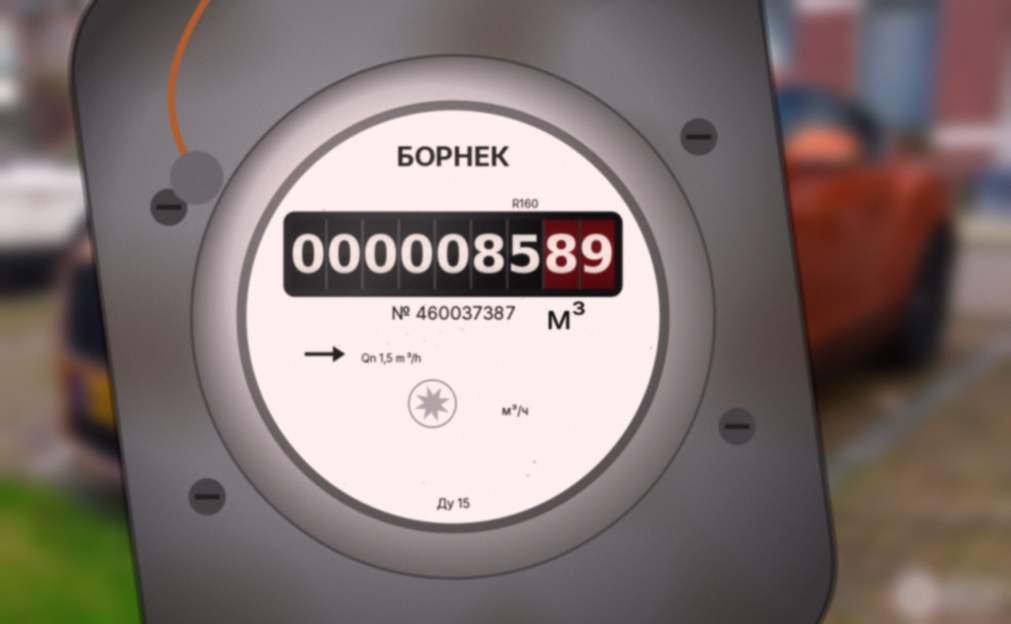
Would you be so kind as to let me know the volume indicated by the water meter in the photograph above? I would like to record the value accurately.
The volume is 85.89 m³
